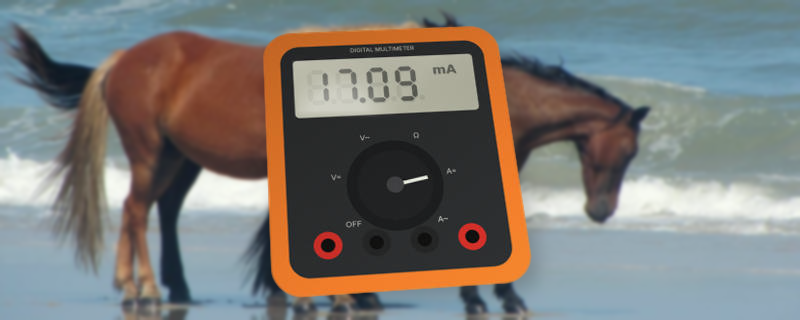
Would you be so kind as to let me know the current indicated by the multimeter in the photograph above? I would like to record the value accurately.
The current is 17.09 mA
